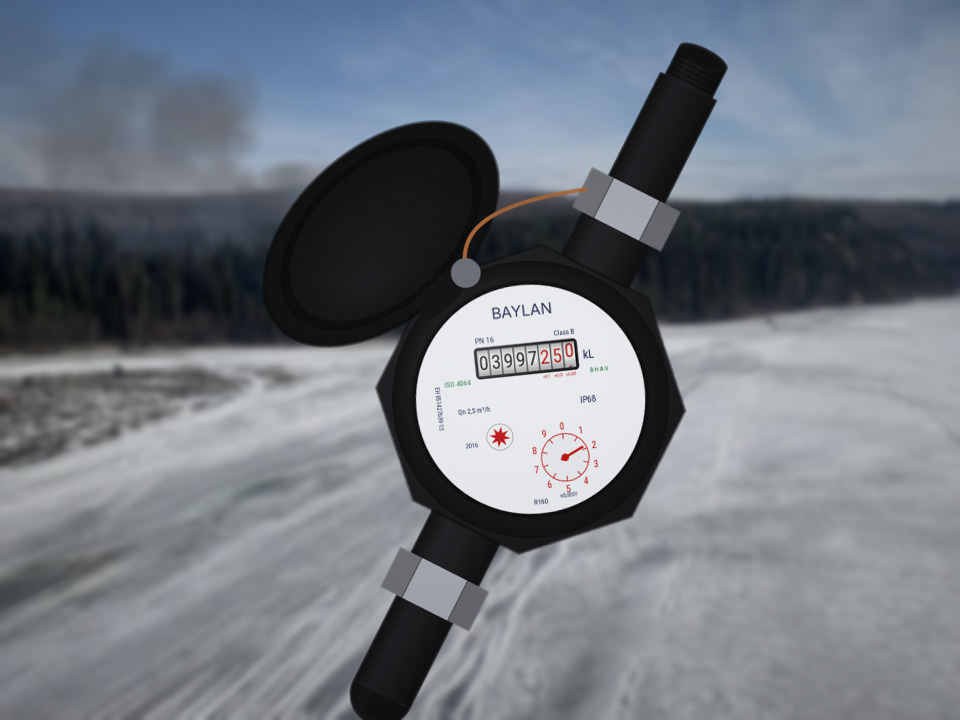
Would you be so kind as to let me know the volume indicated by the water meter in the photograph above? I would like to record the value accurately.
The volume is 3997.2501 kL
